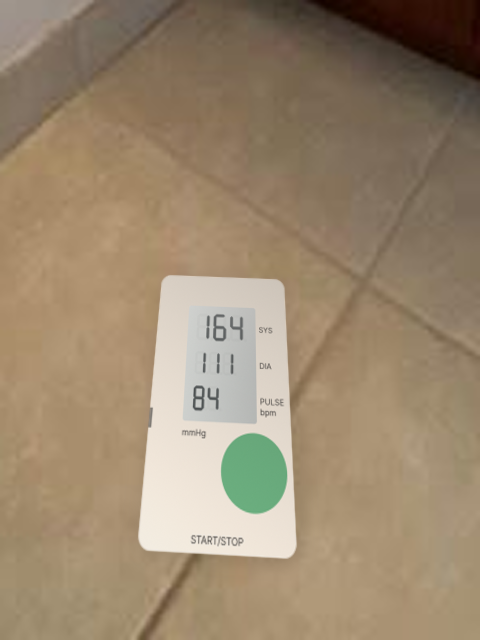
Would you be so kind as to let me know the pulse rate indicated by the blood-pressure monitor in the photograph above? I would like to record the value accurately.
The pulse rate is 84 bpm
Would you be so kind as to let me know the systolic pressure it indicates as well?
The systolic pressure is 164 mmHg
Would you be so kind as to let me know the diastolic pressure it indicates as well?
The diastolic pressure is 111 mmHg
